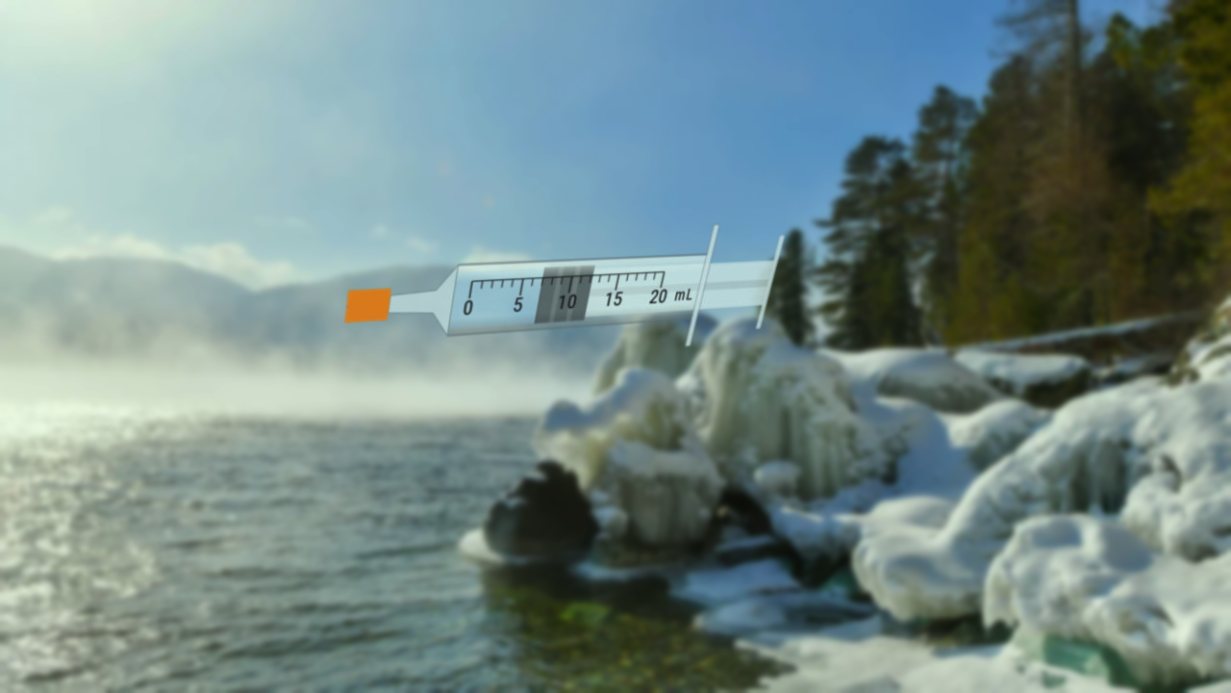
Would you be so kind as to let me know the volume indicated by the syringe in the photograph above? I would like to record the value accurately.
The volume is 7 mL
